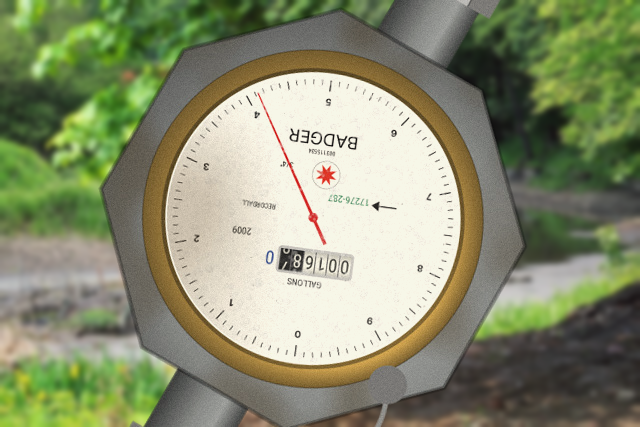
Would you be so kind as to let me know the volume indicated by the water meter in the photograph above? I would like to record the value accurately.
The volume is 16874.1 gal
